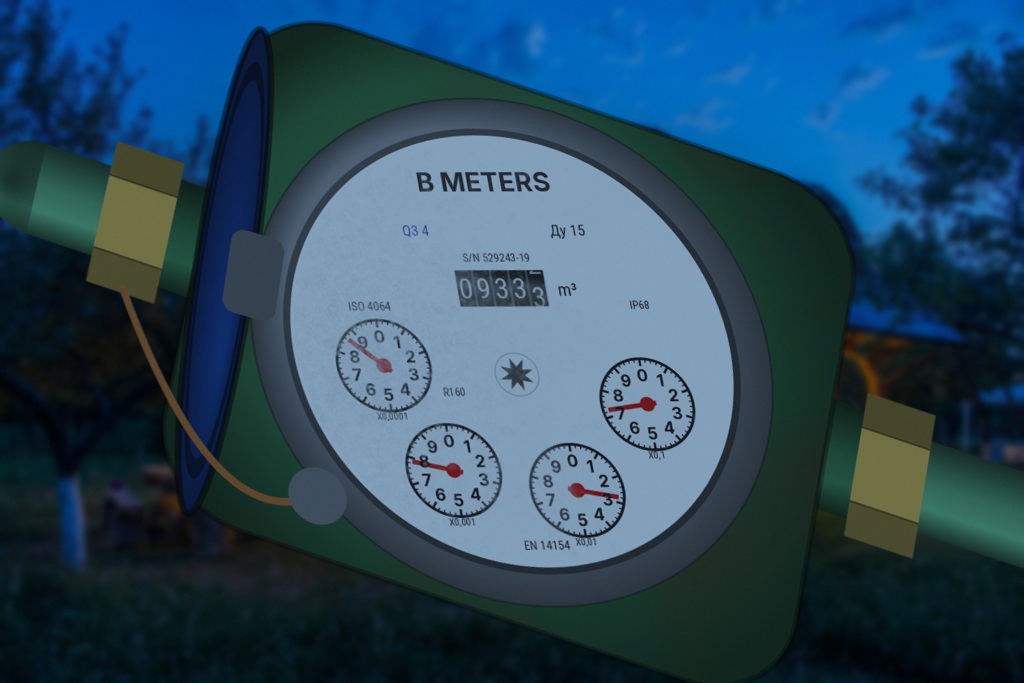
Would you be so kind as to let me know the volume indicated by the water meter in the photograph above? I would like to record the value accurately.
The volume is 9332.7278 m³
